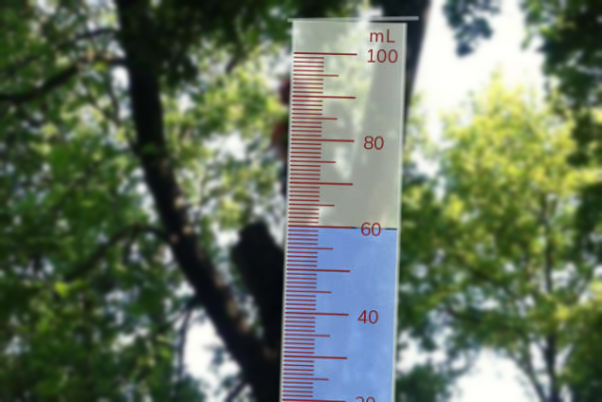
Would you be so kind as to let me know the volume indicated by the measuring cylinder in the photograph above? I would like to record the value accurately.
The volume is 60 mL
